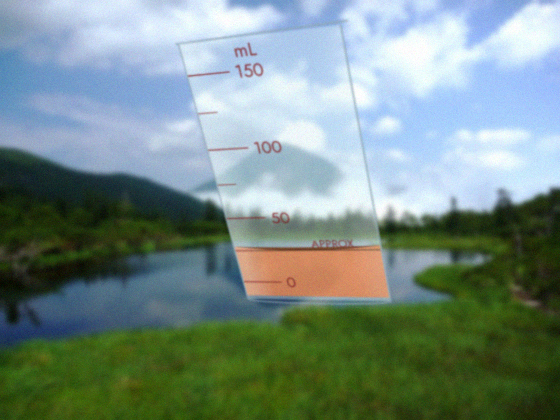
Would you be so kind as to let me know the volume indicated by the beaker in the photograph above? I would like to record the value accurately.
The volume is 25 mL
